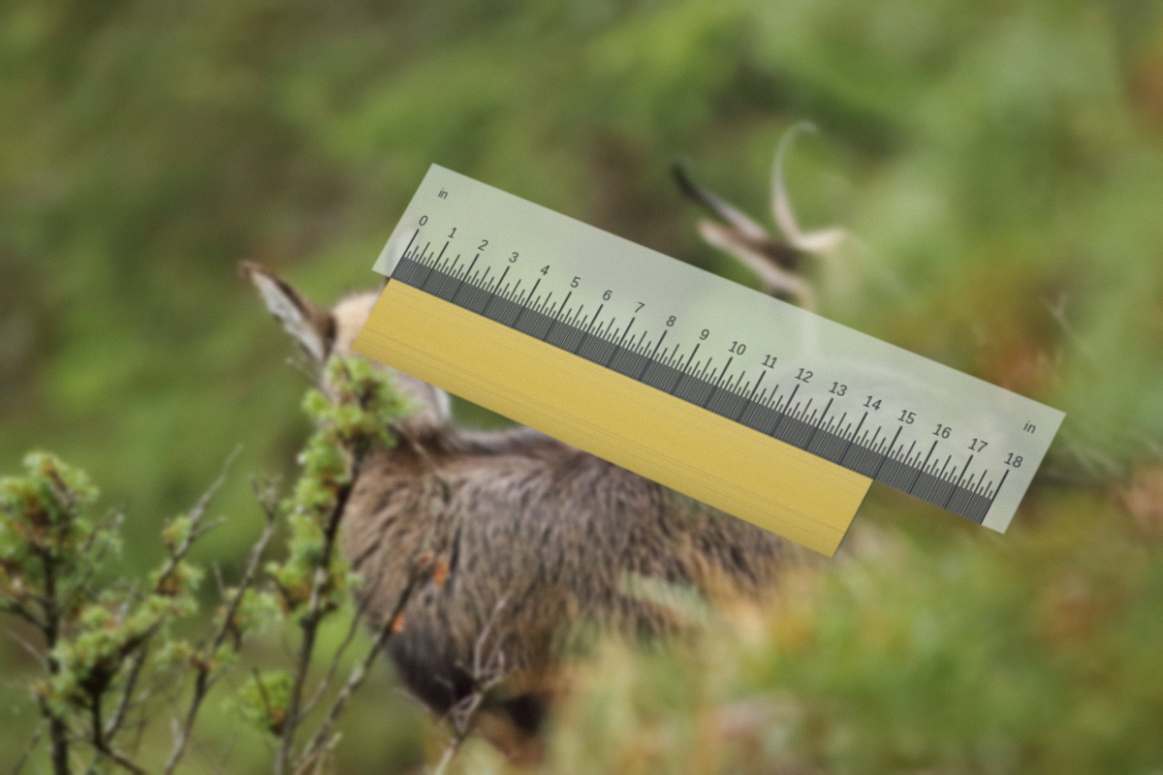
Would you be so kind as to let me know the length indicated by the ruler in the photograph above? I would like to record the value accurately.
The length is 15 in
